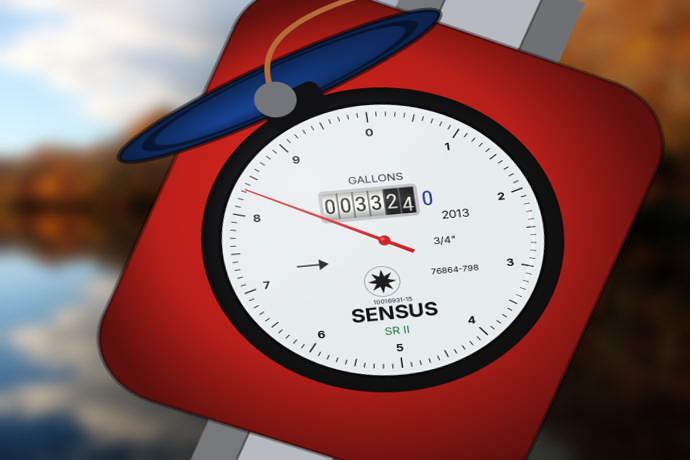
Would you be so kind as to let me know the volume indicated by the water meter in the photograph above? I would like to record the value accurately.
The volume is 33238.3 gal
